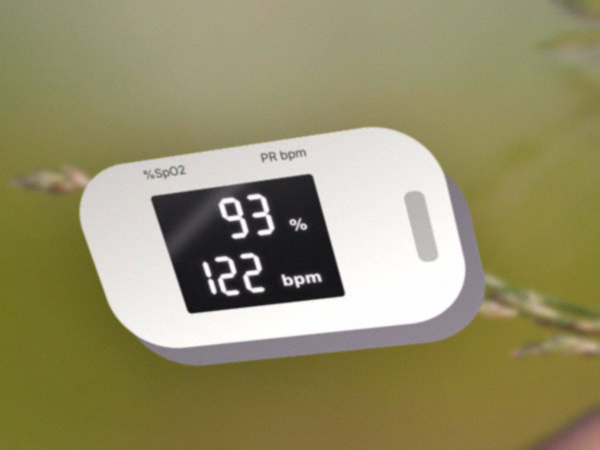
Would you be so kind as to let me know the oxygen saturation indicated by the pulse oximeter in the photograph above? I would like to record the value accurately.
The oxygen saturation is 93 %
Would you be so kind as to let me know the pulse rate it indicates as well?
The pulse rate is 122 bpm
